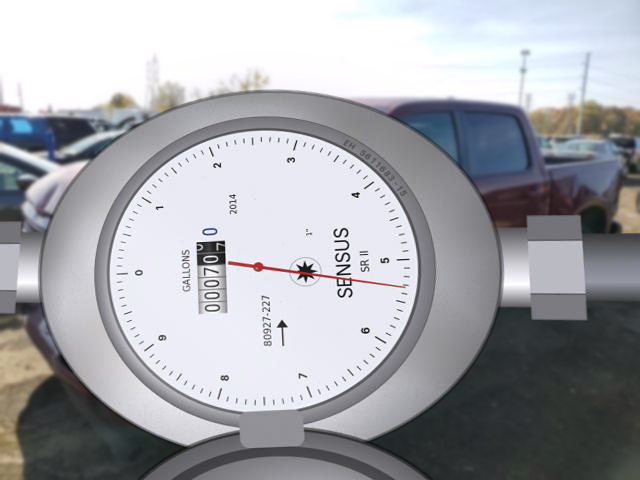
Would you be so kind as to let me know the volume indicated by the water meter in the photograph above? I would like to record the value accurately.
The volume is 7065.3 gal
